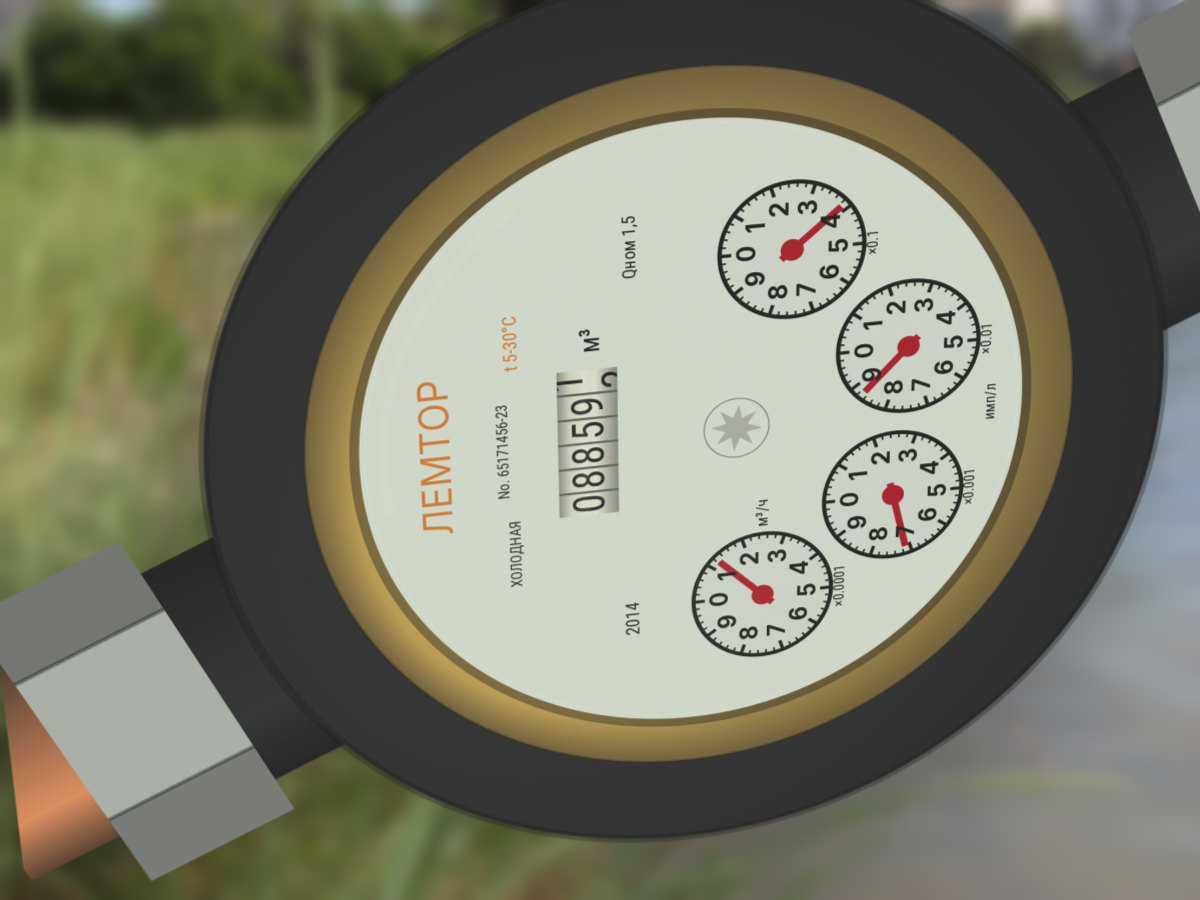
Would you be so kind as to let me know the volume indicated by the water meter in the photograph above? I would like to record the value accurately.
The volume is 88591.3871 m³
